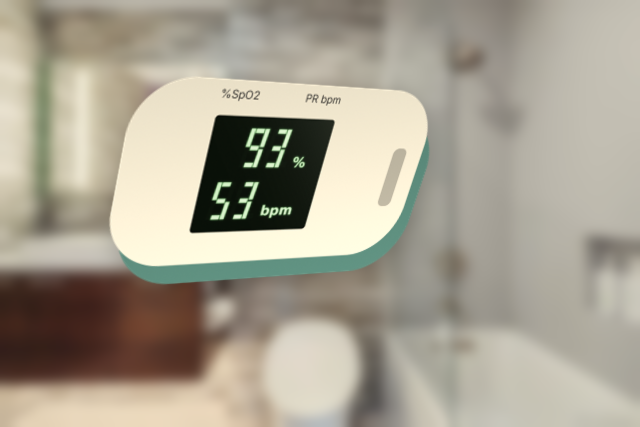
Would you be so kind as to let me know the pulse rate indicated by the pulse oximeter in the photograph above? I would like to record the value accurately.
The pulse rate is 53 bpm
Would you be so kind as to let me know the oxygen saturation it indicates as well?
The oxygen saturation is 93 %
